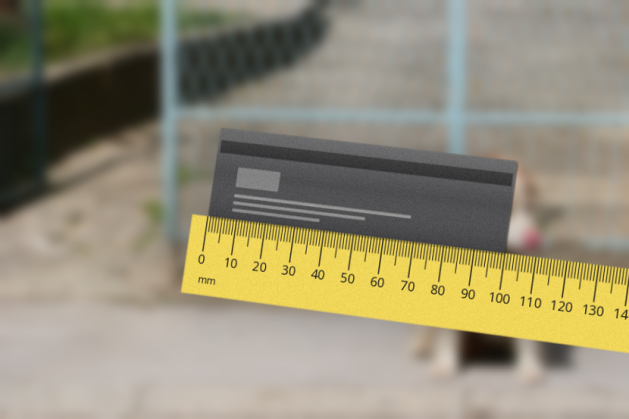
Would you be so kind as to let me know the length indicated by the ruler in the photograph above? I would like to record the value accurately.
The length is 100 mm
